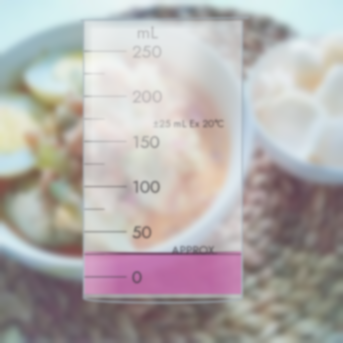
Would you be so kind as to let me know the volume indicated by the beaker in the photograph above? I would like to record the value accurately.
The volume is 25 mL
